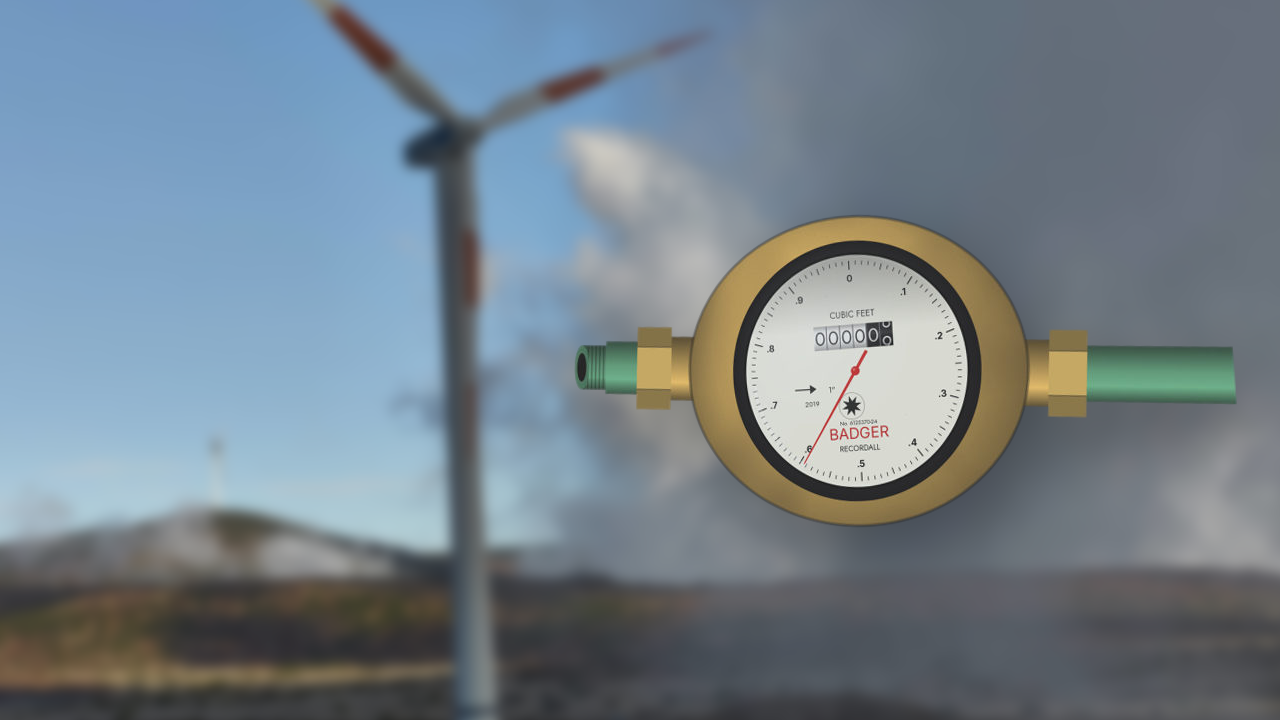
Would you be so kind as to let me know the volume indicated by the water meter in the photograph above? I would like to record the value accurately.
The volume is 8.59 ft³
